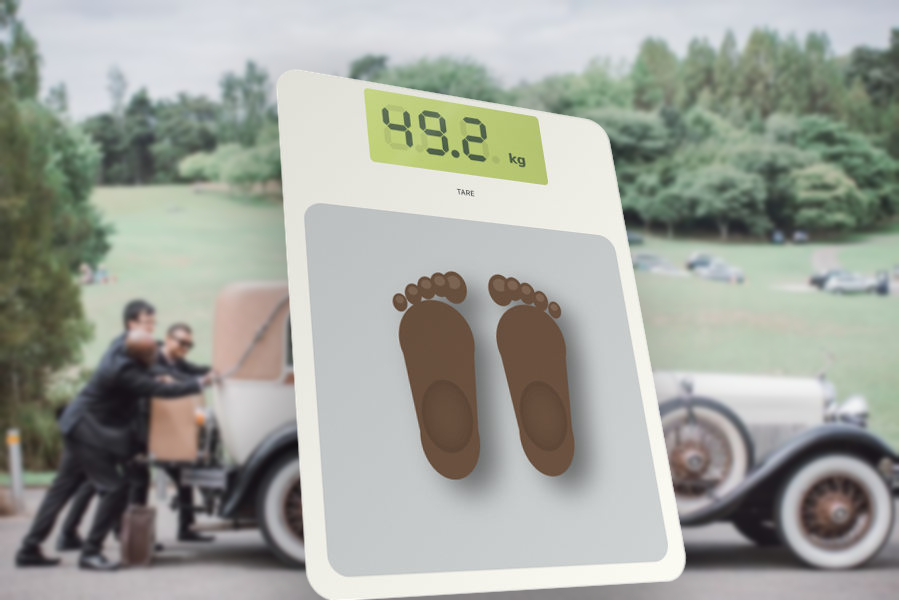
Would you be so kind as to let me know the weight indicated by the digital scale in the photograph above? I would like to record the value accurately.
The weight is 49.2 kg
